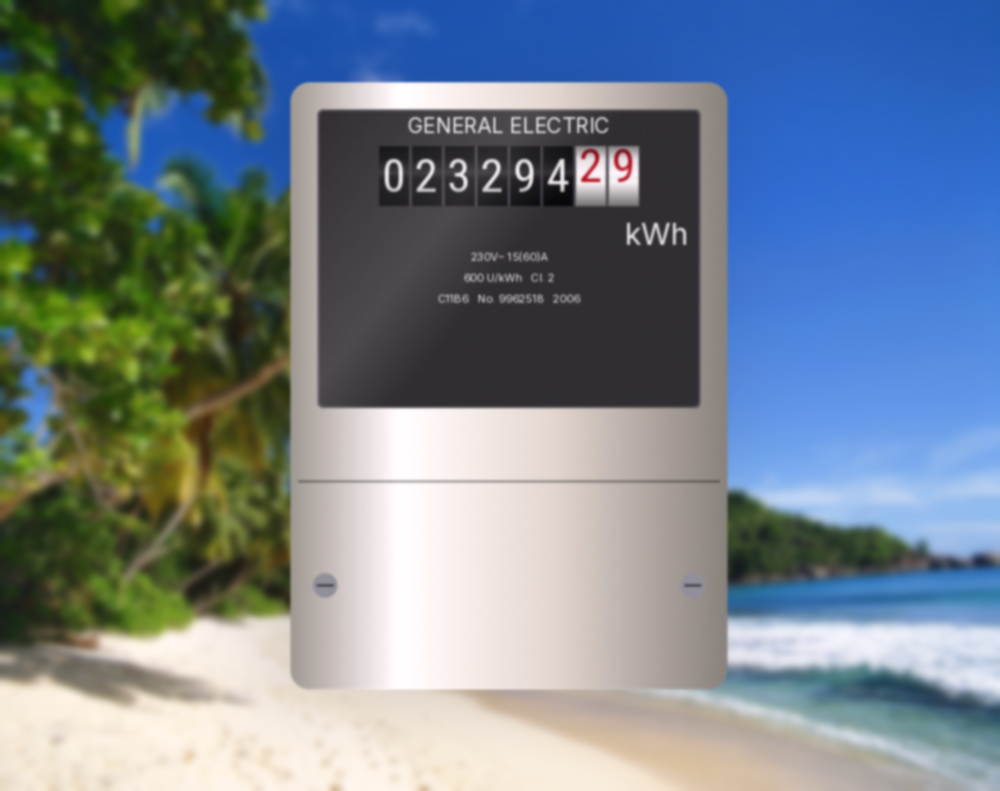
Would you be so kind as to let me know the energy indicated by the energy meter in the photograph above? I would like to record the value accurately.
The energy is 23294.29 kWh
